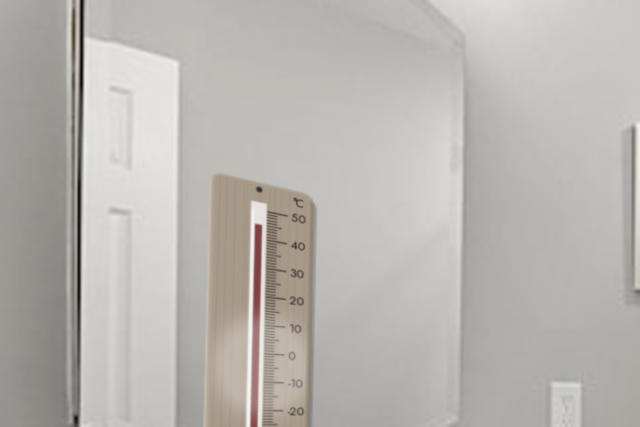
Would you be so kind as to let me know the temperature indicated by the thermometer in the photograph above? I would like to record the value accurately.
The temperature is 45 °C
